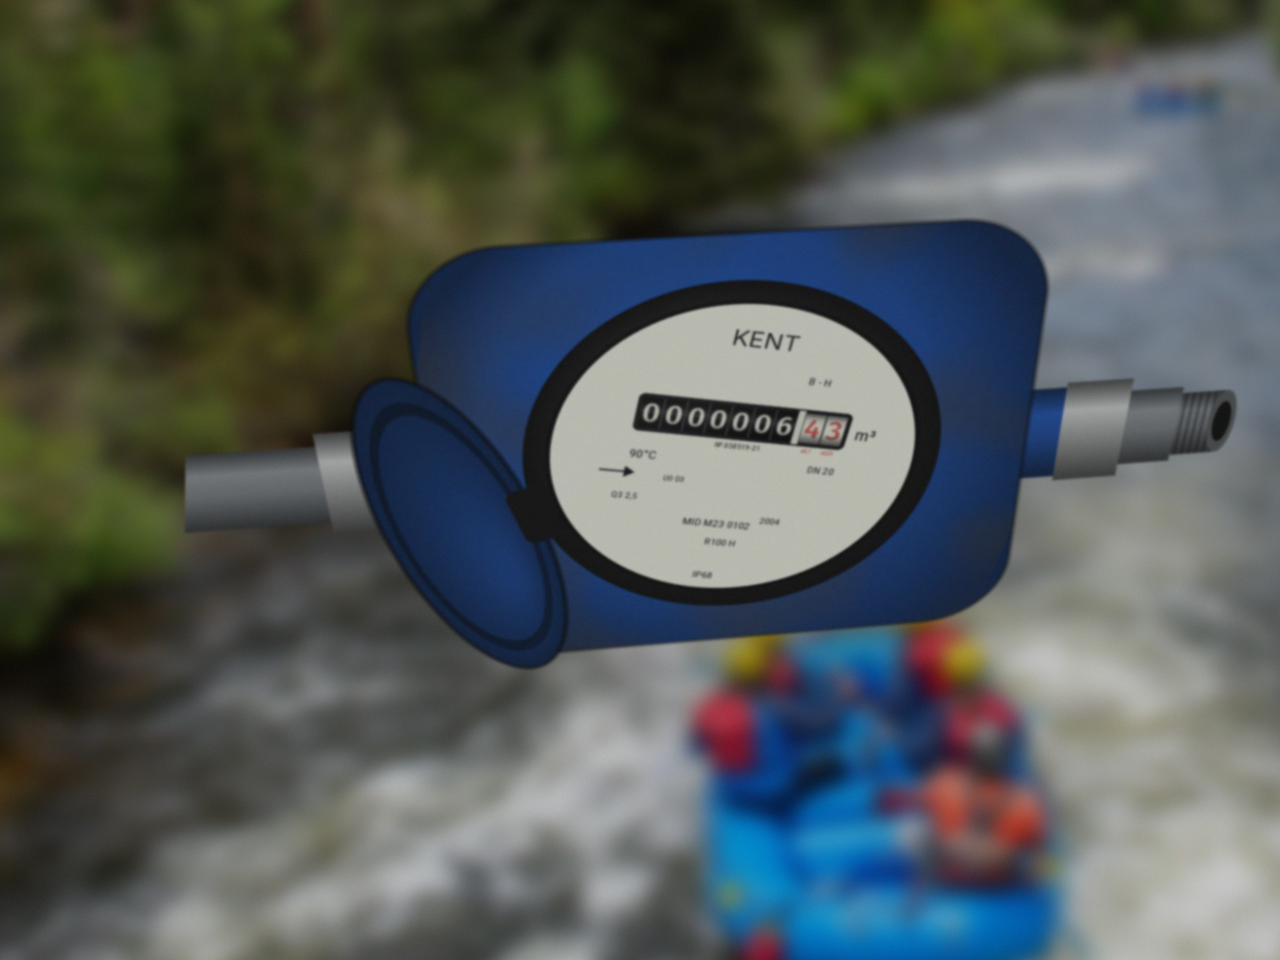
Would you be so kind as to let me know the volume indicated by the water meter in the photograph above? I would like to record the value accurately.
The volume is 6.43 m³
